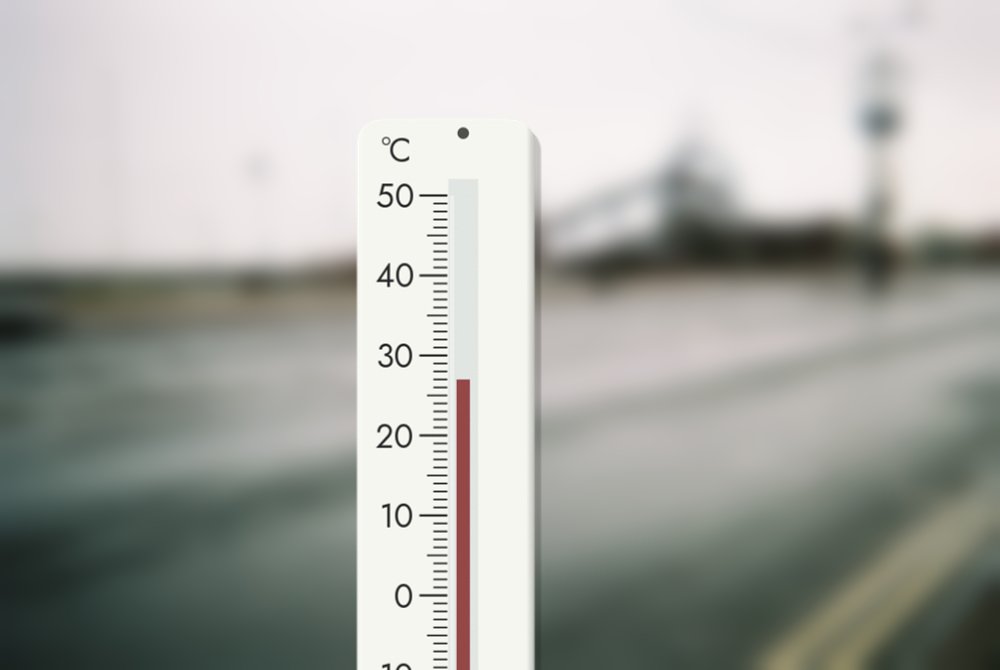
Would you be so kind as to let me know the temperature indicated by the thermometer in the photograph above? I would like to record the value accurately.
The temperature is 27 °C
